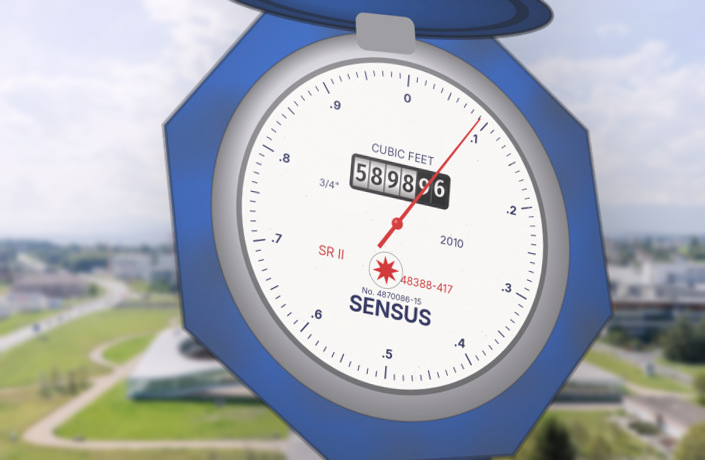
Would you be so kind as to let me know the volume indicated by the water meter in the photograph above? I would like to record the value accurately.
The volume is 589896.09 ft³
